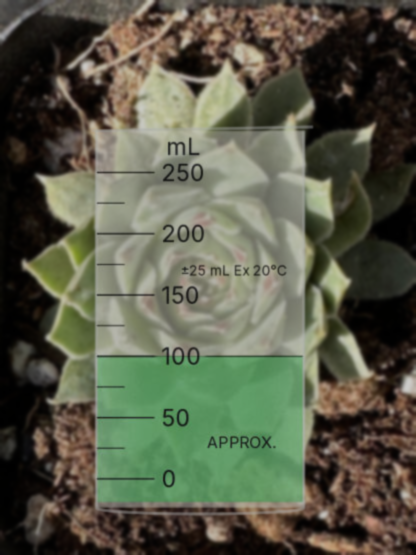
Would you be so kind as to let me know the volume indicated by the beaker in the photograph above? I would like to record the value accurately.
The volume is 100 mL
